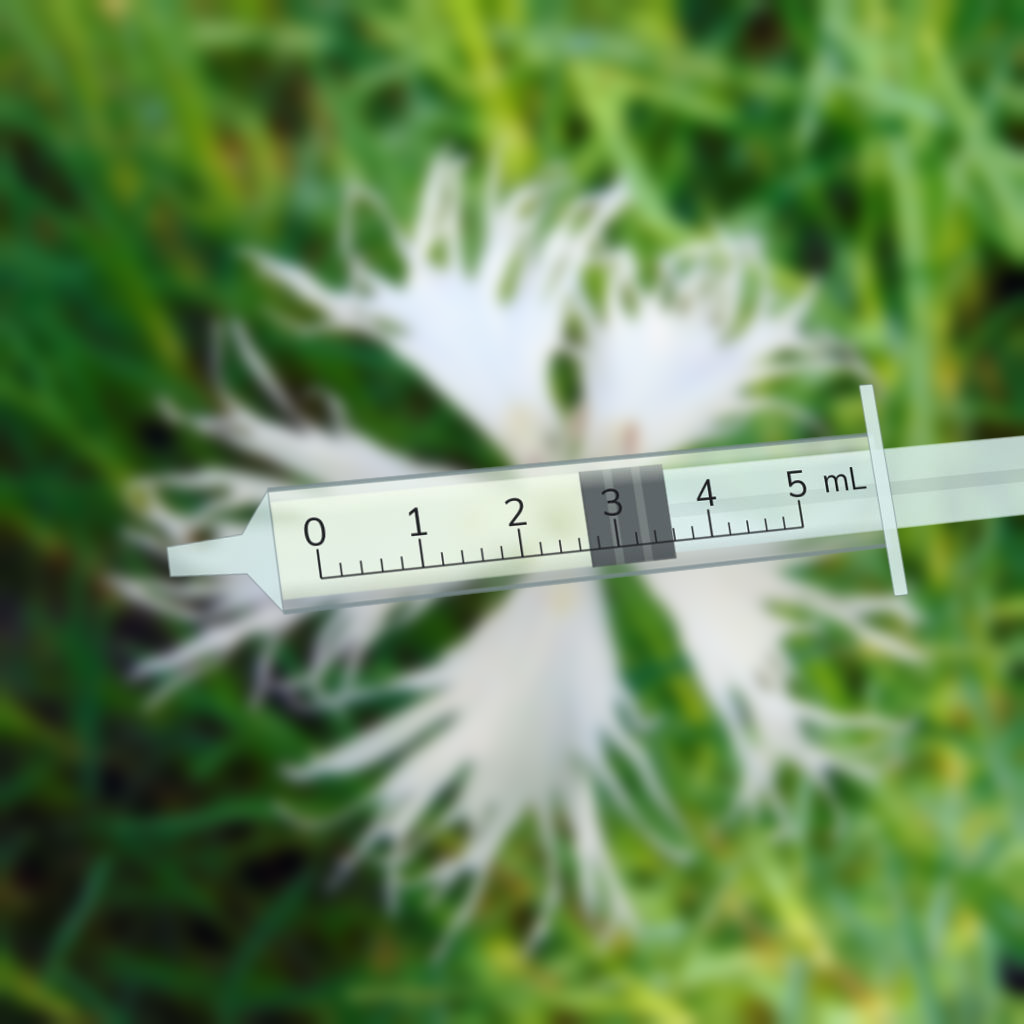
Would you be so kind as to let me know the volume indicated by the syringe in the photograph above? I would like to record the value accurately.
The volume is 2.7 mL
